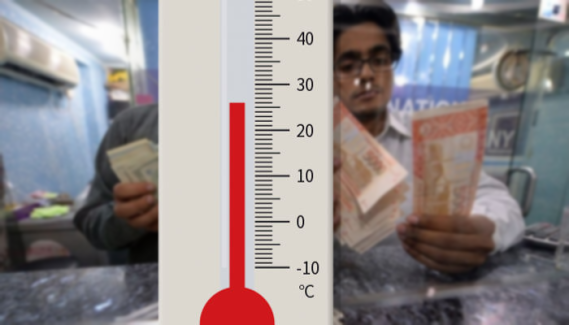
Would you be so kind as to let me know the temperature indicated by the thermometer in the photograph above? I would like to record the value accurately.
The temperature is 26 °C
